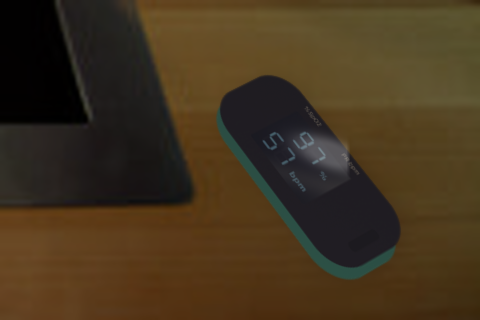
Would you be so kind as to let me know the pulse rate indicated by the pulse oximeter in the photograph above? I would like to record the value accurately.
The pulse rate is 57 bpm
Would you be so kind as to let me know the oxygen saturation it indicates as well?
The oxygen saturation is 97 %
